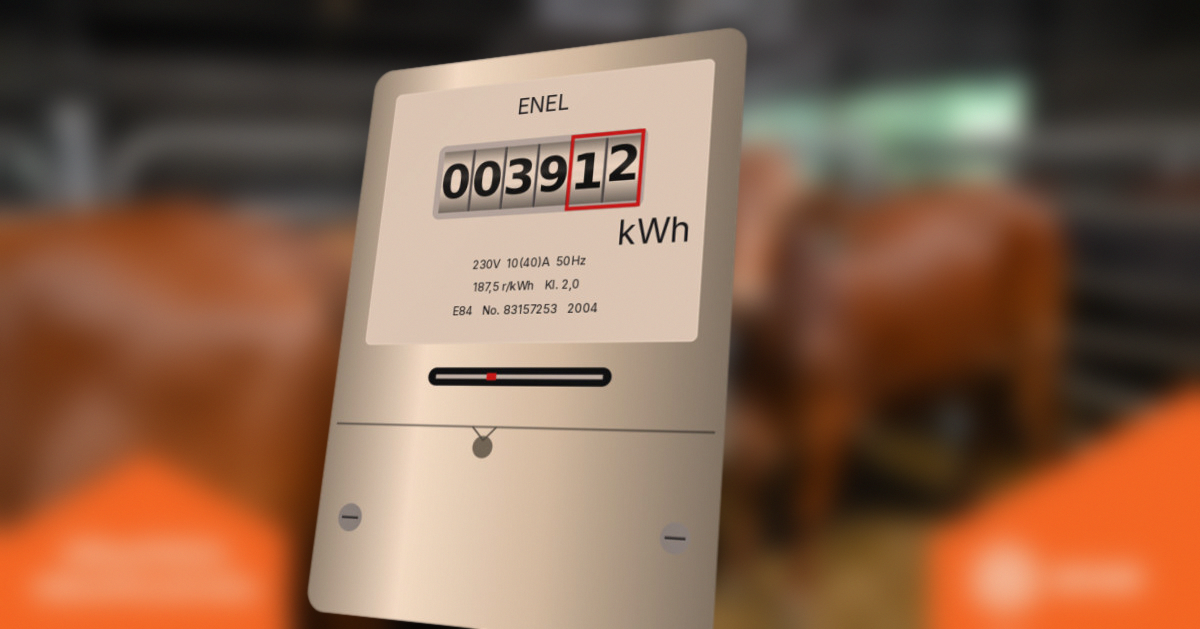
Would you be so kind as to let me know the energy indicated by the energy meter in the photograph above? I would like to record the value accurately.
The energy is 39.12 kWh
